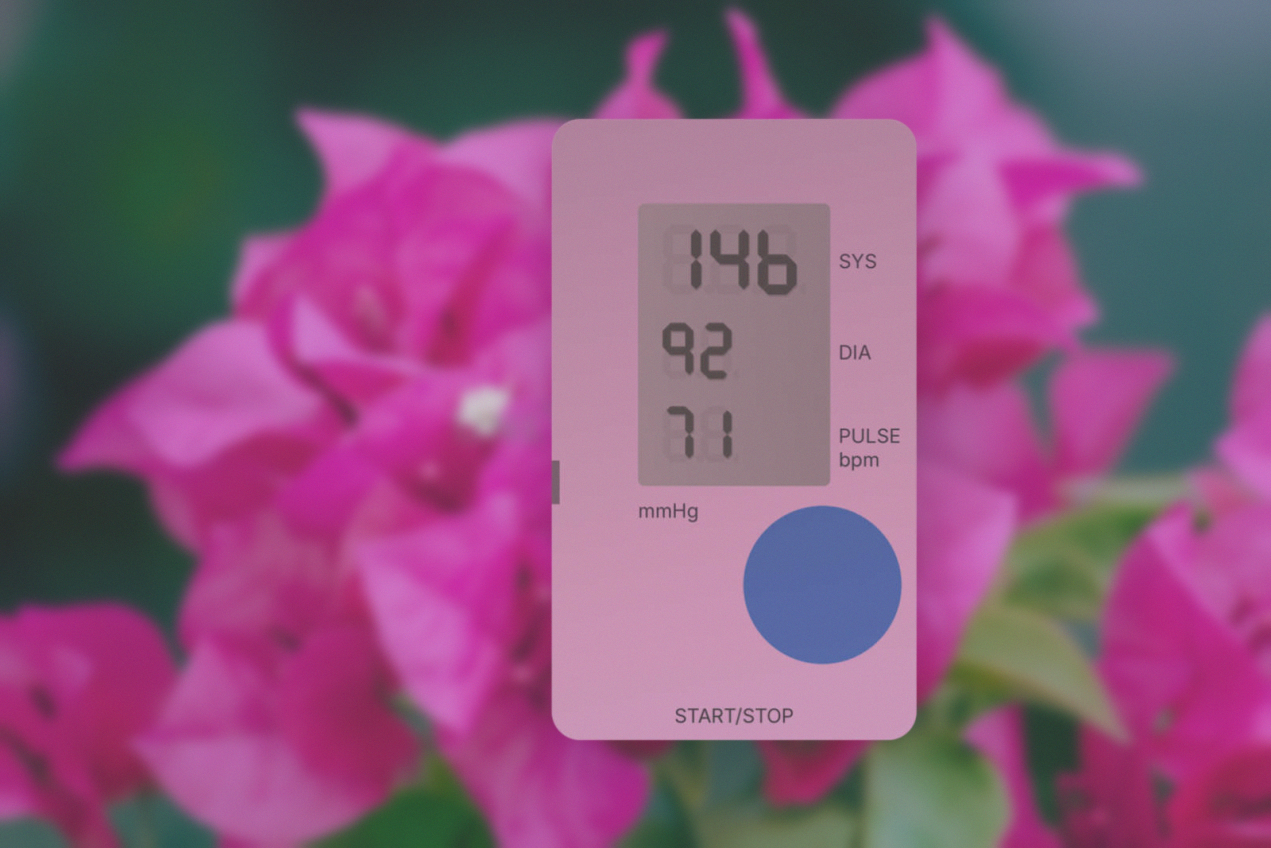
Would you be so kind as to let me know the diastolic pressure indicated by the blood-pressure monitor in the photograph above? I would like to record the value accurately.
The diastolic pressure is 92 mmHg
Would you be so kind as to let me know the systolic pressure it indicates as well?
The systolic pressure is 146 mmHg
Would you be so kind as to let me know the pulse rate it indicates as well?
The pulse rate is 71 bpm
